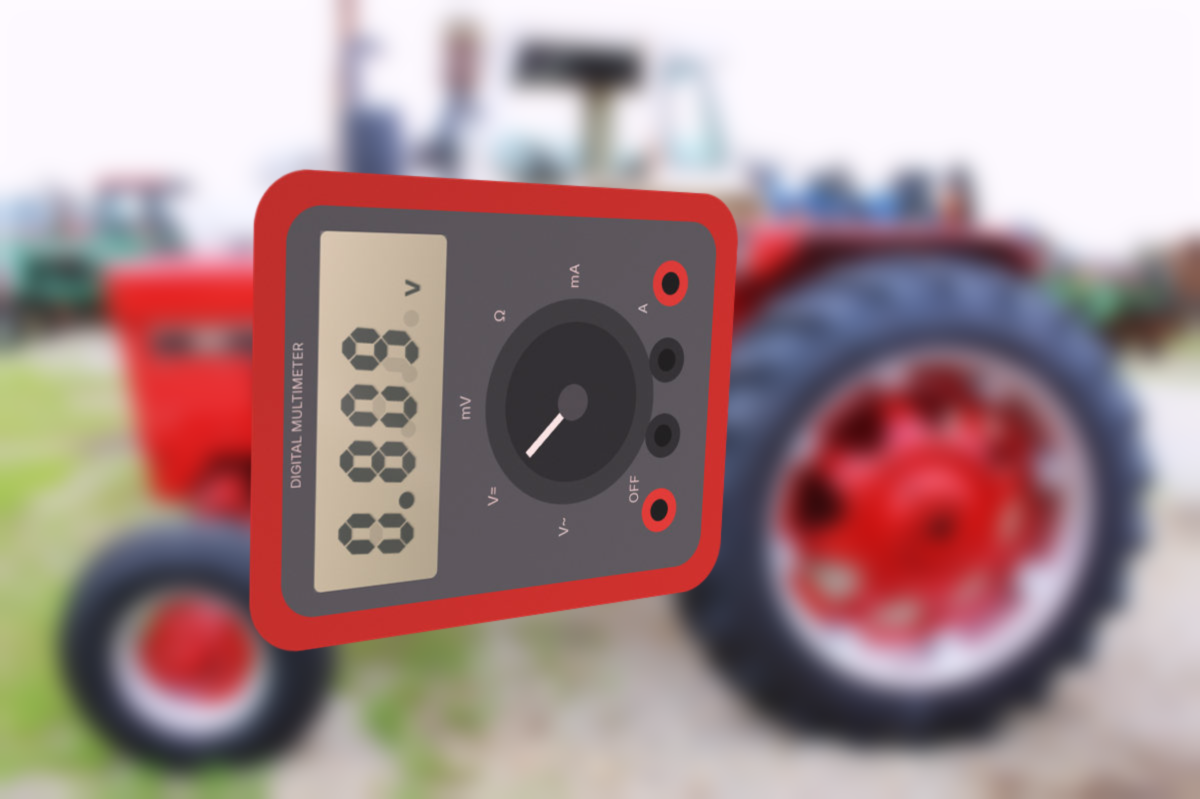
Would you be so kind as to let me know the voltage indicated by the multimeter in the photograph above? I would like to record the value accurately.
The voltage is 0.809 V
